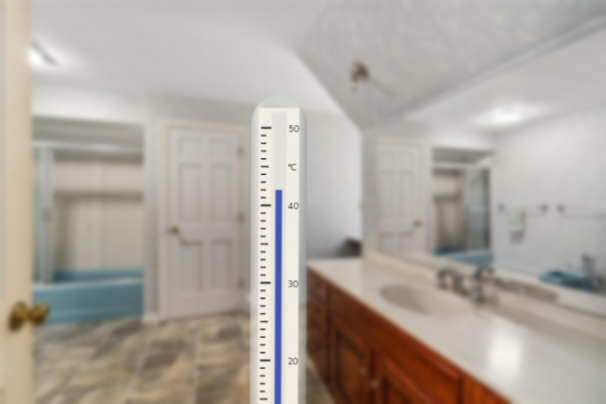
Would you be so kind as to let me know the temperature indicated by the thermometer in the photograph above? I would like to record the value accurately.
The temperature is 42 °C
